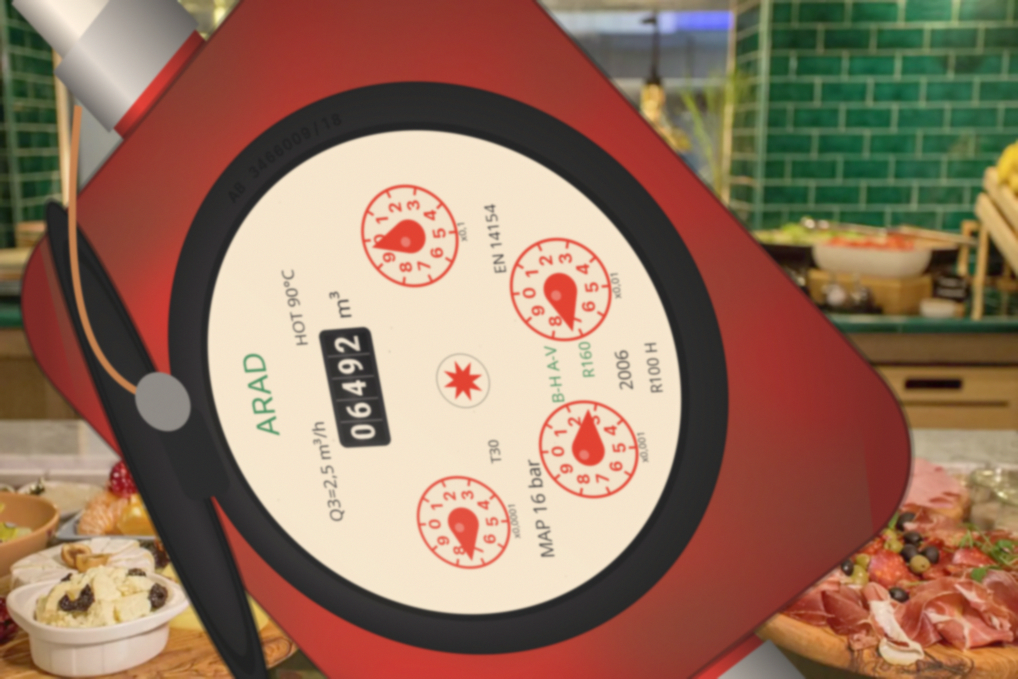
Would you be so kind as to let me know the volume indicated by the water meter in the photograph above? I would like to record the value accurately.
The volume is 6491.9727 m³
